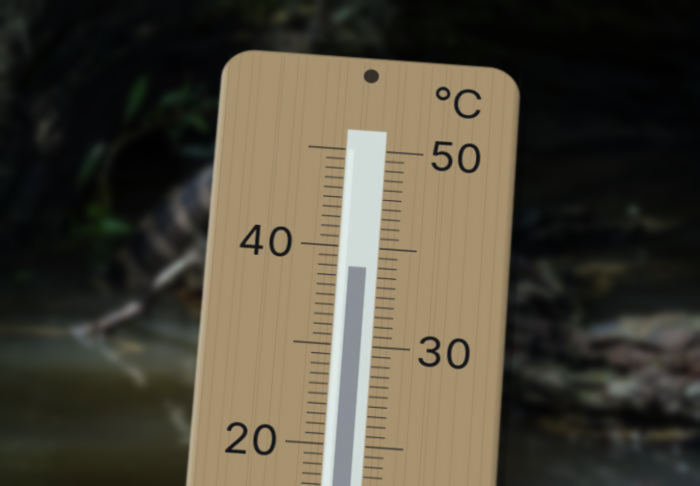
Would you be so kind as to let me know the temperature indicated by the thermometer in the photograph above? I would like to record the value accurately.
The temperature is 38 °C
